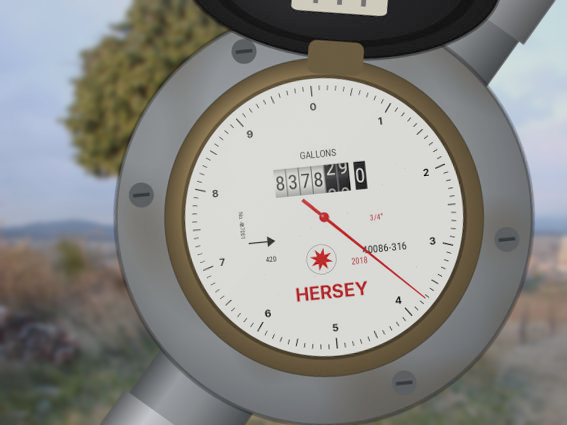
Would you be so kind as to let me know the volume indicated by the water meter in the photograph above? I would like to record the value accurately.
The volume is 8378293.7 gal
